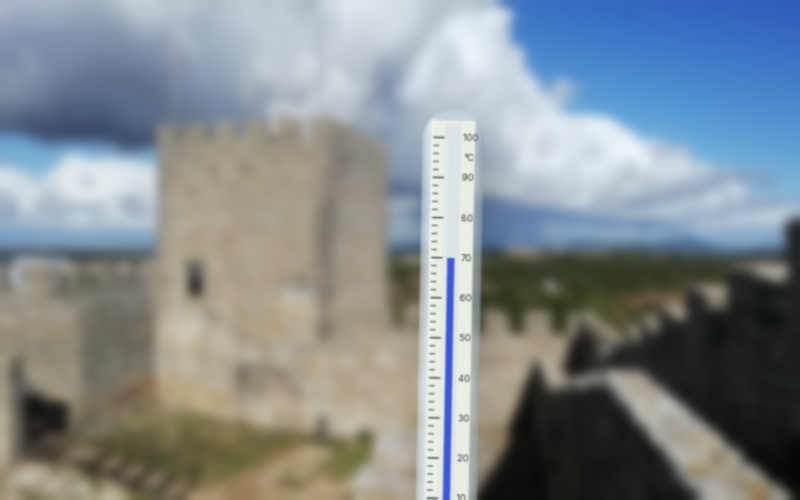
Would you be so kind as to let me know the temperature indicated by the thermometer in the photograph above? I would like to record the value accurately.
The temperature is 70 °C
